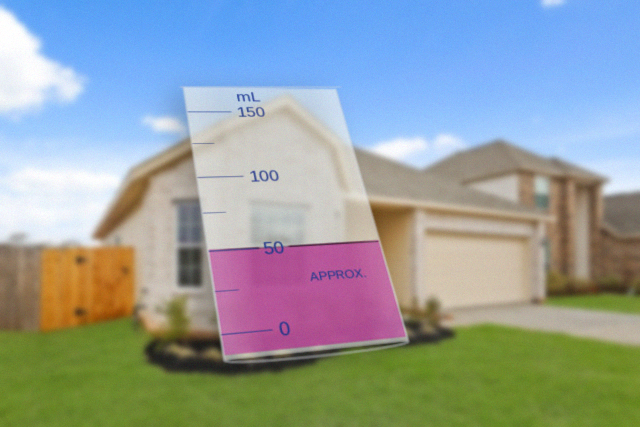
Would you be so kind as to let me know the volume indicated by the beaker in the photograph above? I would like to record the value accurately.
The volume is 50 mL
